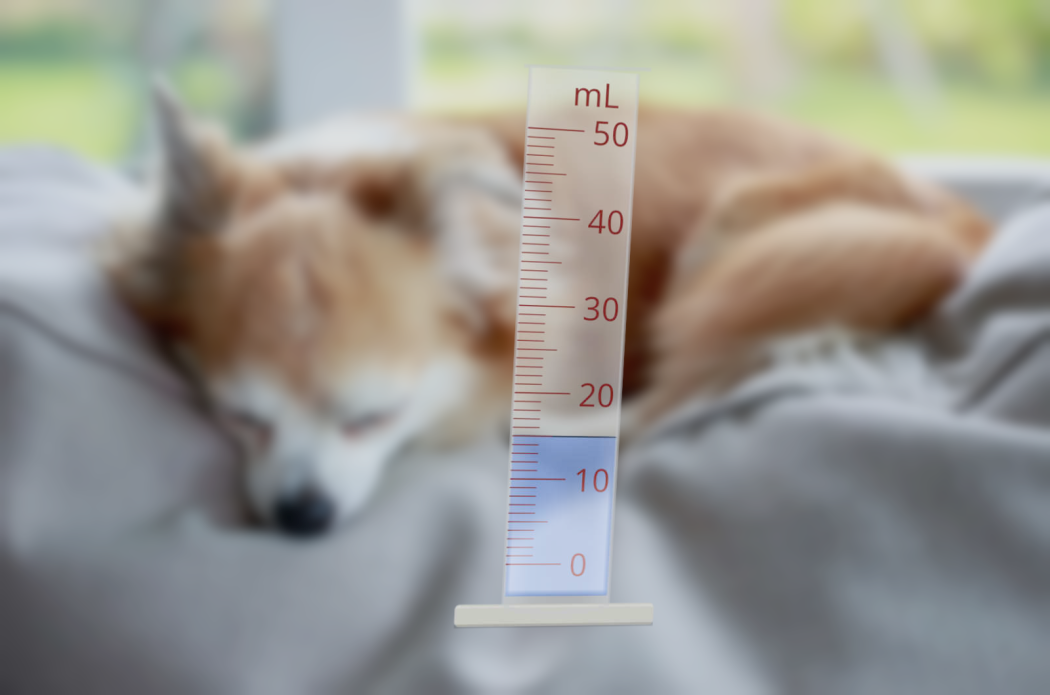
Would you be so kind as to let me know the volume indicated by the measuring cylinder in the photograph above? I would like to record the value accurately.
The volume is 15 mL
